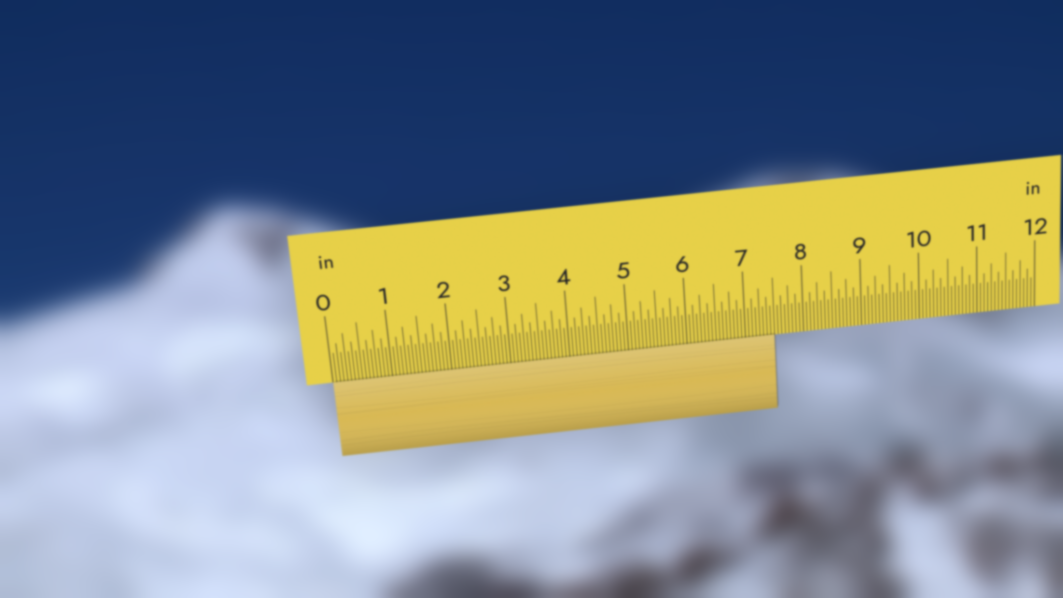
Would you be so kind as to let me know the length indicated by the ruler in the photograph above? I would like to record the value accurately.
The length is 7.5 in
